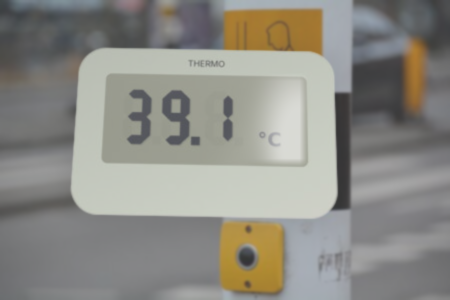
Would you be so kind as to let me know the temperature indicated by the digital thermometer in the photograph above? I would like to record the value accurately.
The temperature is 39.1 °C
